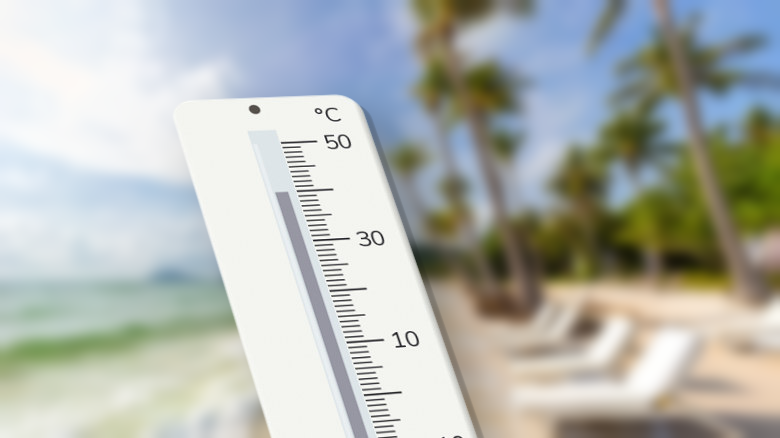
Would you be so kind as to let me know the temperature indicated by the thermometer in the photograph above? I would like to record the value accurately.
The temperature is 40 °C
